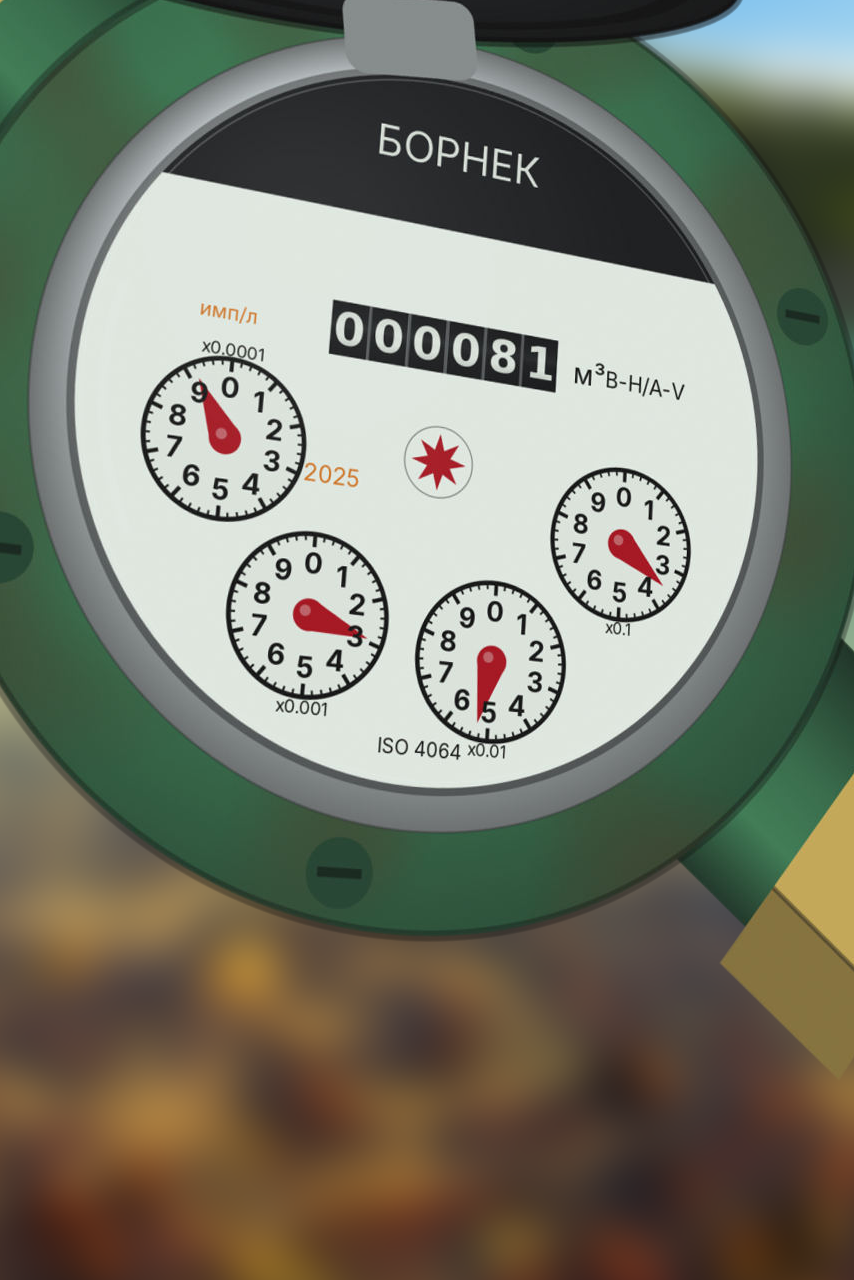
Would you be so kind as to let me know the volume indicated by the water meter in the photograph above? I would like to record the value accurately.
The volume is 81.3529 m³
